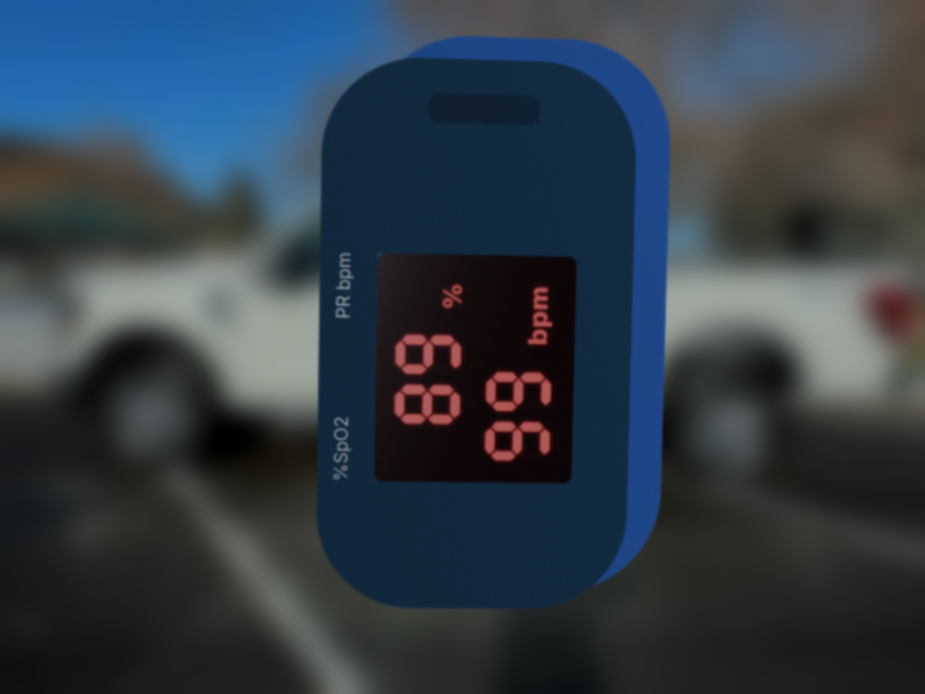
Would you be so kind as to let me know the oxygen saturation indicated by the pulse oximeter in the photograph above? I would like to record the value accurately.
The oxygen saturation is 89 %
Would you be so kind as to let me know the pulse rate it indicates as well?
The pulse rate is 99 bpm
